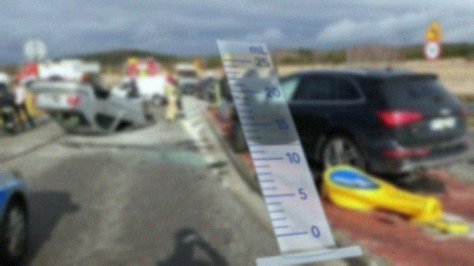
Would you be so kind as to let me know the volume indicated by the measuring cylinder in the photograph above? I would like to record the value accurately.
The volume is 12 mL
